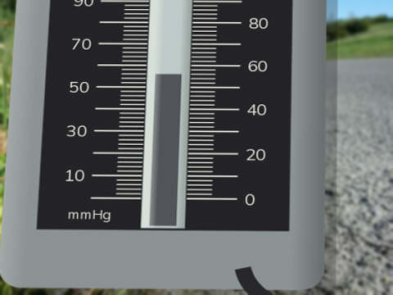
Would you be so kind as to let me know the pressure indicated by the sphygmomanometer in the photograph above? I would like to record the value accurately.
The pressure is 56 mmHg
